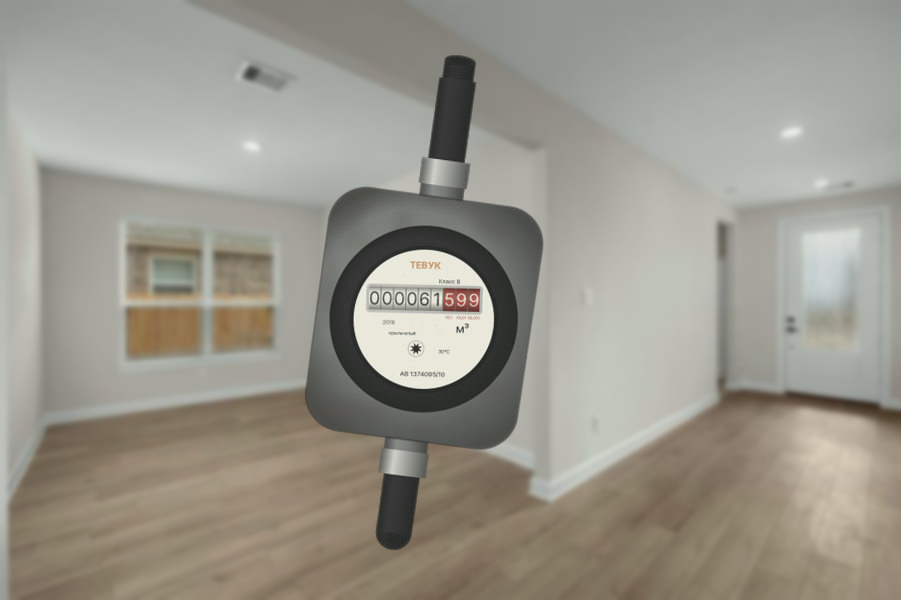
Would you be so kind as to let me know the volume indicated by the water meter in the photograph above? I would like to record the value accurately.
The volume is 61.599 m³
